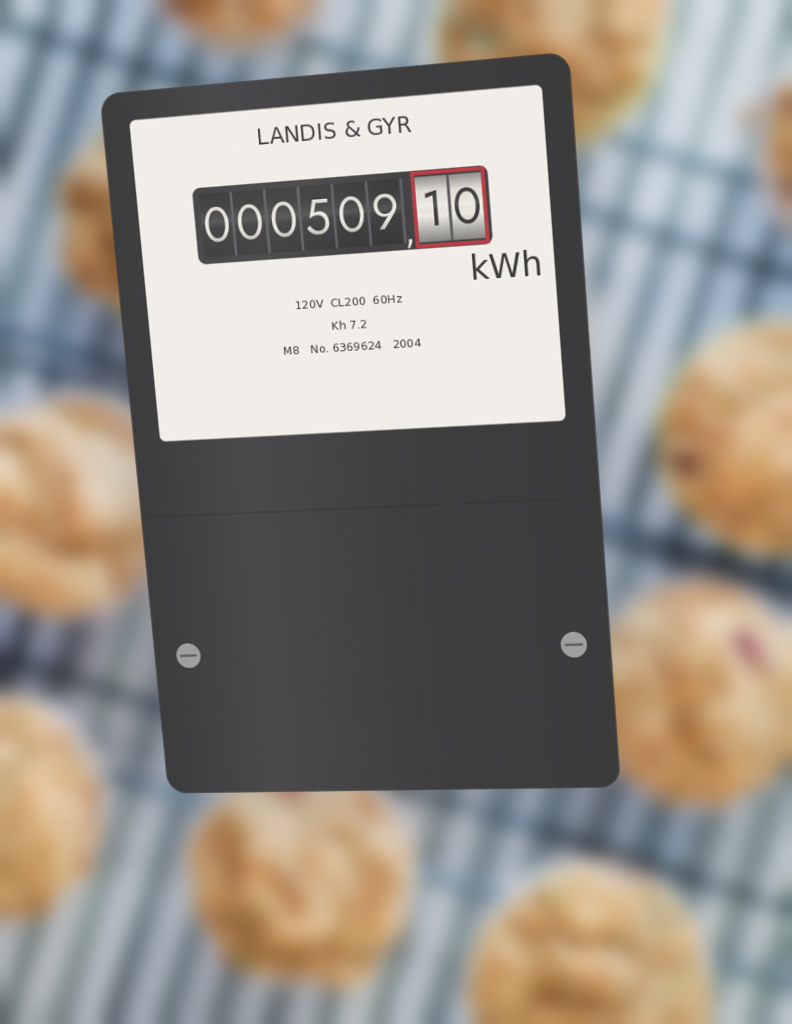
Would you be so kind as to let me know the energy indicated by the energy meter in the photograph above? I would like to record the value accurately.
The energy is 509.10 kWh
